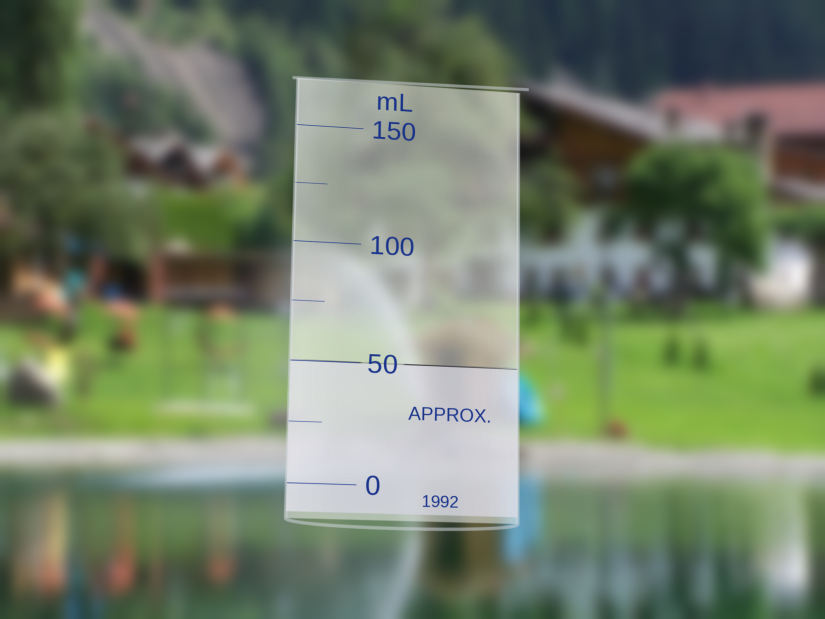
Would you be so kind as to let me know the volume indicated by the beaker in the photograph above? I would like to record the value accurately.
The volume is 50 mL
